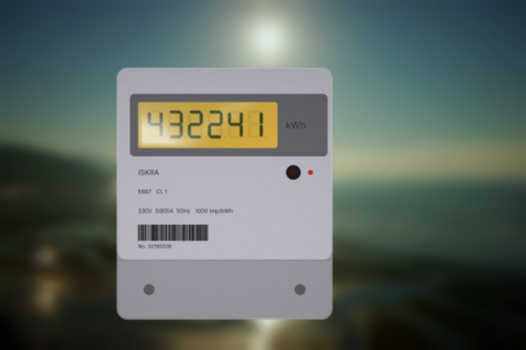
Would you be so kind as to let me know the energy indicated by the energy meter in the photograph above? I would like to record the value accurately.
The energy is 432241 kWh
